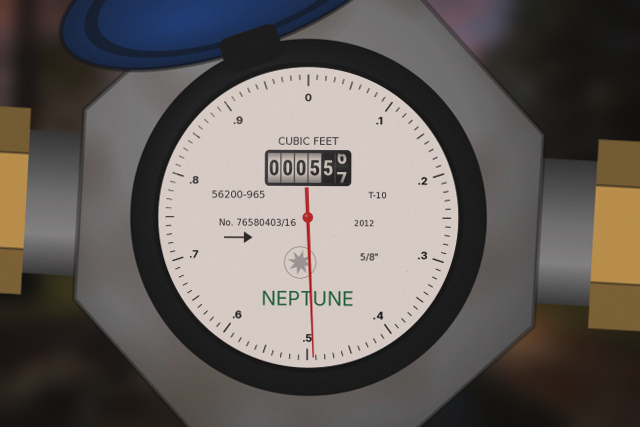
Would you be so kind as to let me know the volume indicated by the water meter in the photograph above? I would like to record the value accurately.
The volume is 556.49 ft³
